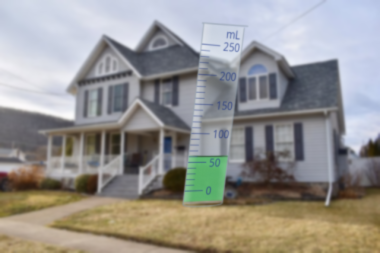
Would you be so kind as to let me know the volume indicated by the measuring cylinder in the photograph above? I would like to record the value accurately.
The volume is 60 mL
